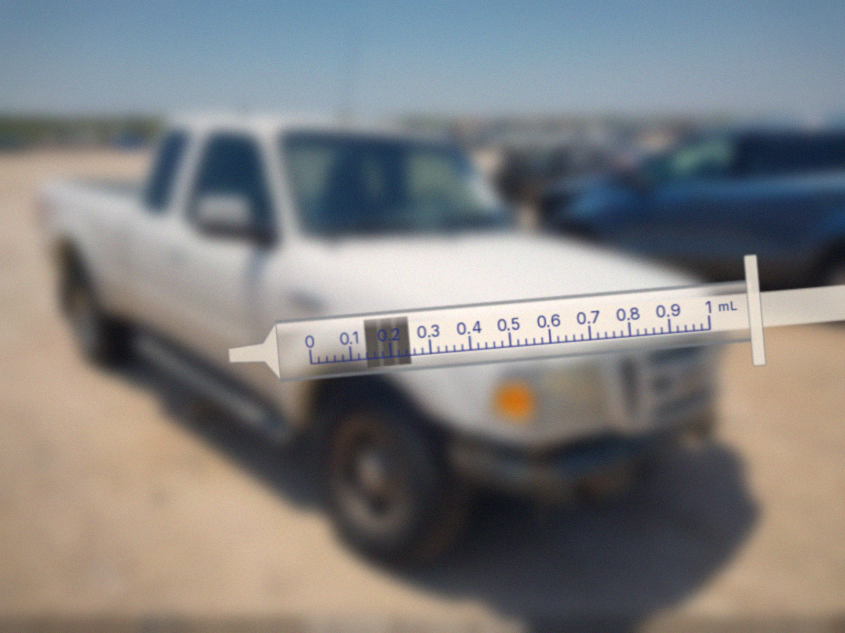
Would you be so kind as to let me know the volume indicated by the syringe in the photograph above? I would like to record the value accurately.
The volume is 0.14 mL
